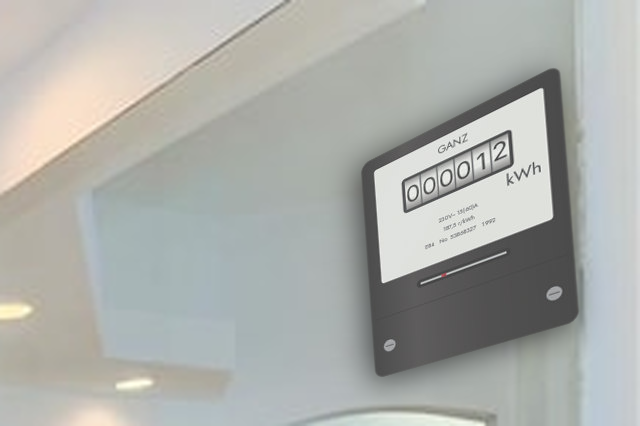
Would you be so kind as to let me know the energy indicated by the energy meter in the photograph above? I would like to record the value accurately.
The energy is 12 kWh
